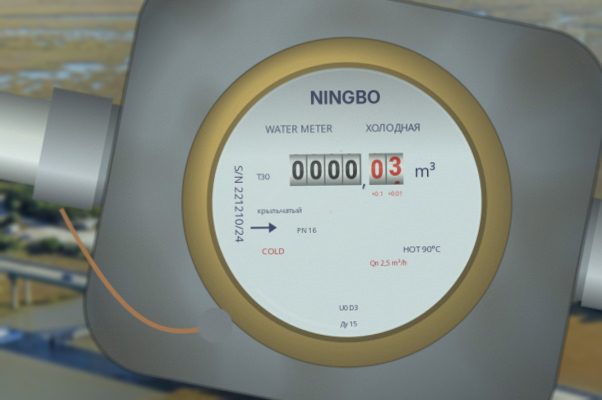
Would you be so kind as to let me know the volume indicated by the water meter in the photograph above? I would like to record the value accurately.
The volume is 0.03 m³
